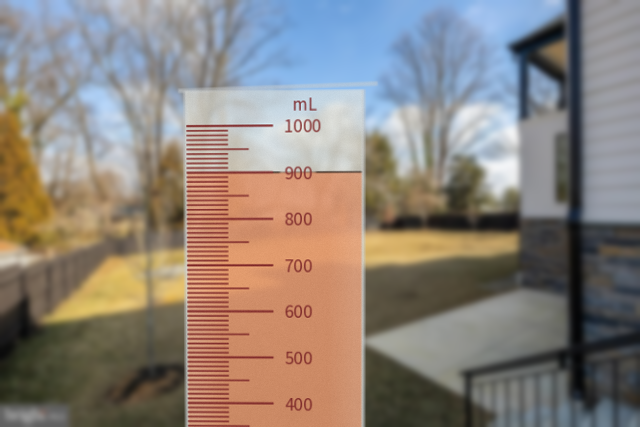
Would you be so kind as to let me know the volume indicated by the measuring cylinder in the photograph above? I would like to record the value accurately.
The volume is 900 mL
